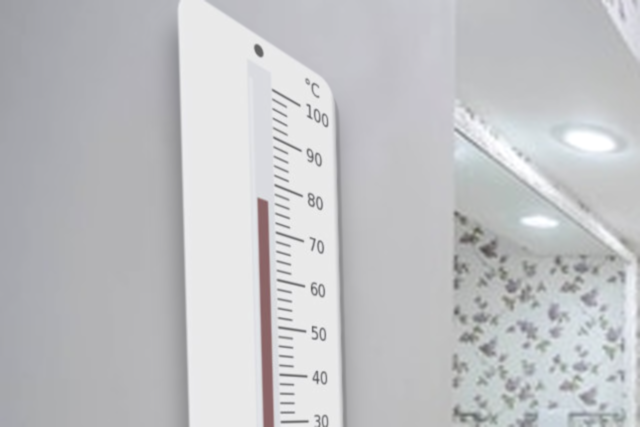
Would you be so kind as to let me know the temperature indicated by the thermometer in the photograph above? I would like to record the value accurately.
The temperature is 76 °C
